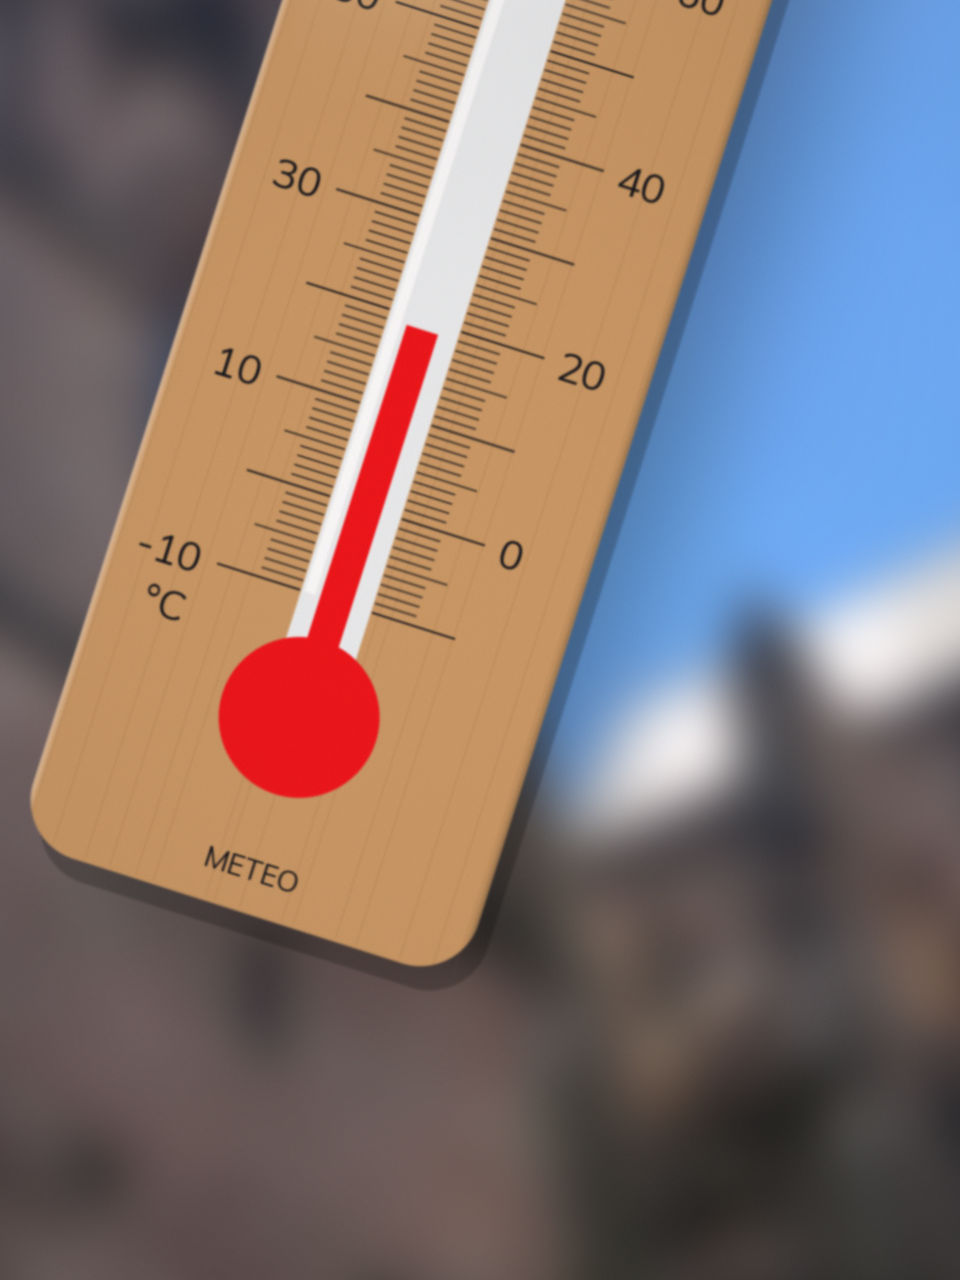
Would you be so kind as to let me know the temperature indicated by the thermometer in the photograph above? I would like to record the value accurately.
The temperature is 19 °C
